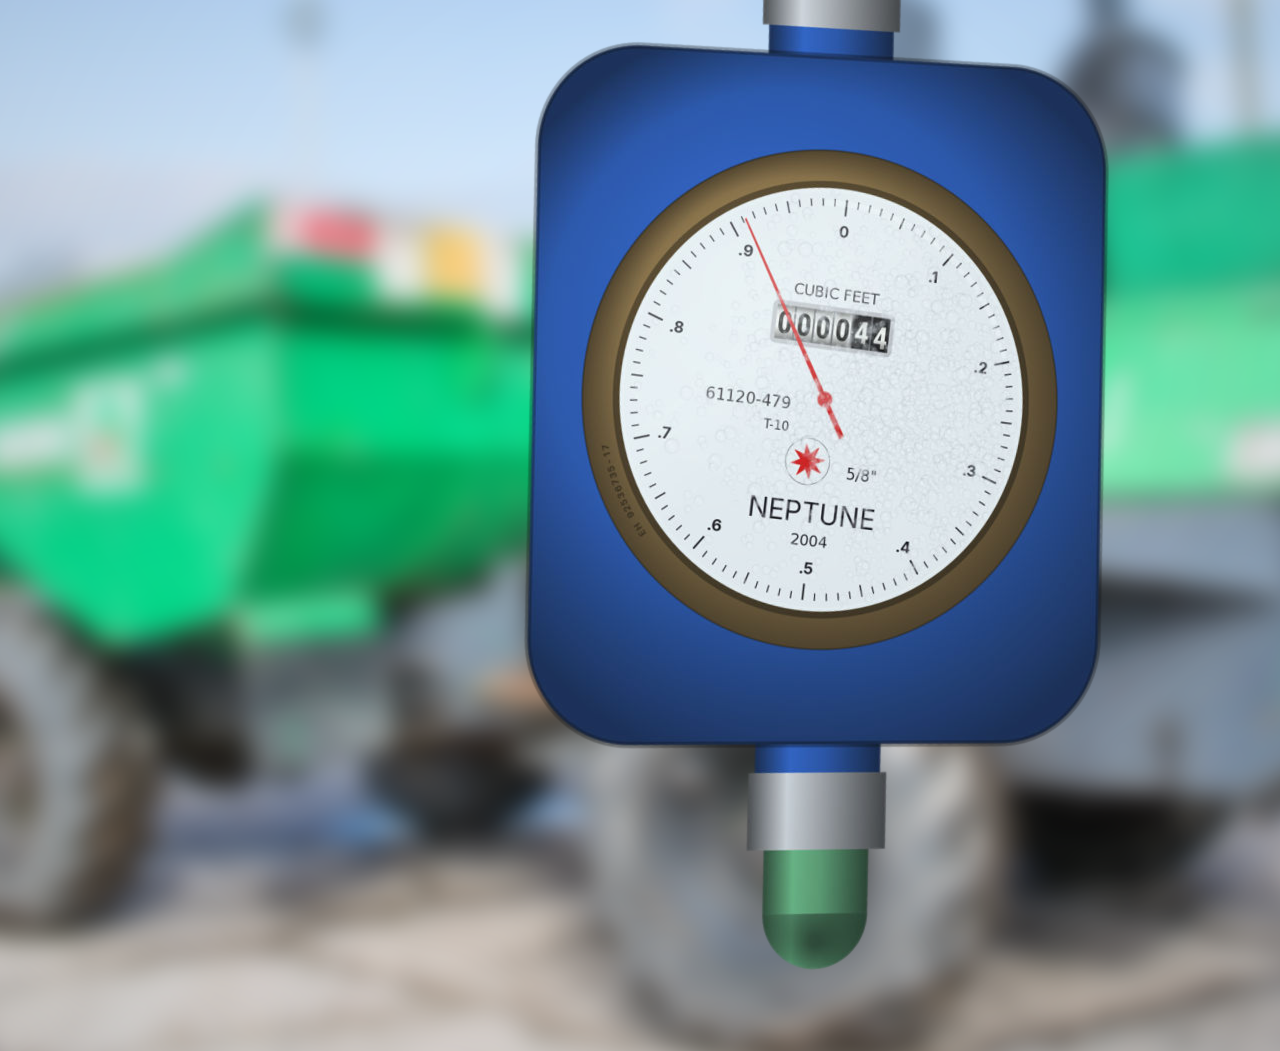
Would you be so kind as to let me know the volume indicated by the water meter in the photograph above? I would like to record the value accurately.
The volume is 43.91 ft³
